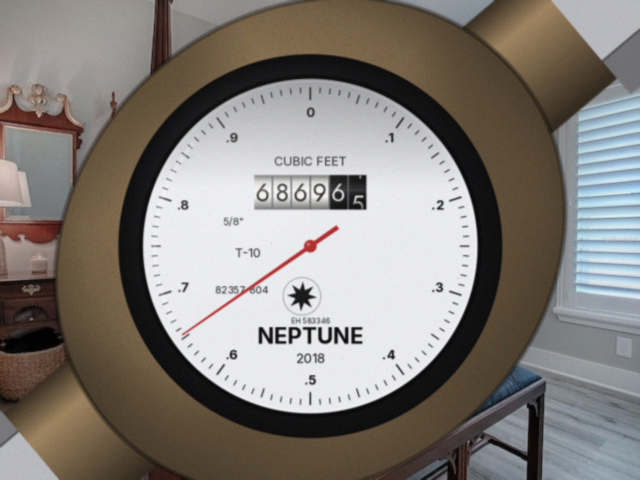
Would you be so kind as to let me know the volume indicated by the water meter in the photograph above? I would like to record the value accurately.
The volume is 686964.65 ft³
